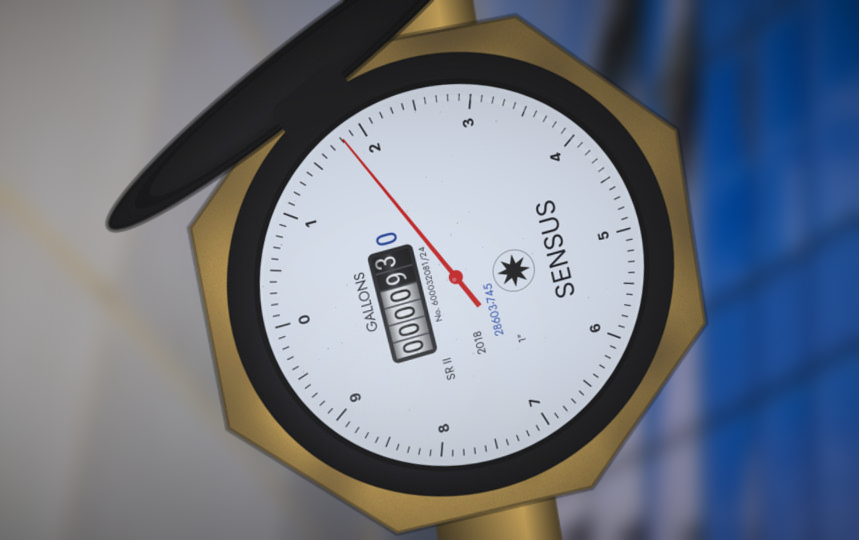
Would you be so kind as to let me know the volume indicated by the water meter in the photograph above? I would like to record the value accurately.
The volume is 931.8 gal
